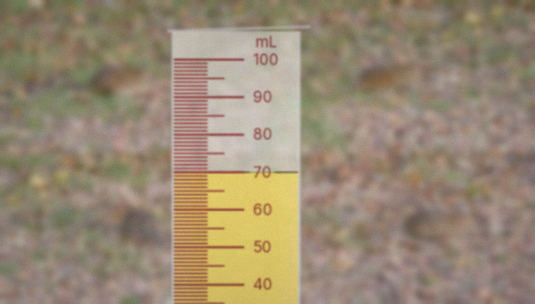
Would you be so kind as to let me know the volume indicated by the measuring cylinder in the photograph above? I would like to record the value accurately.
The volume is 70 mL
